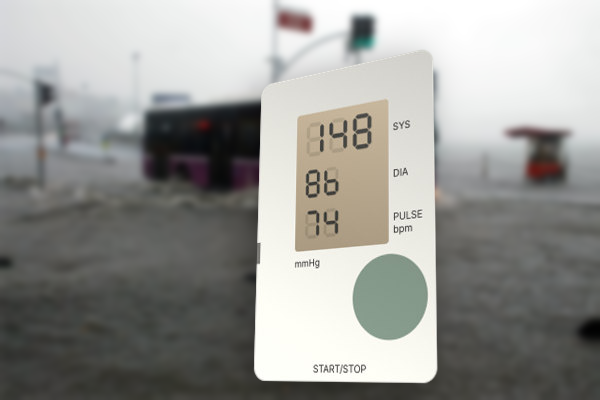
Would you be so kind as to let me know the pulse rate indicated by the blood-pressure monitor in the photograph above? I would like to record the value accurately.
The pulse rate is 74 bpm
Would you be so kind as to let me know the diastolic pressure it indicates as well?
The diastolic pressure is 86 mmHg
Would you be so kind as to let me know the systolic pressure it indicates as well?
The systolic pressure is 148 mmHg
